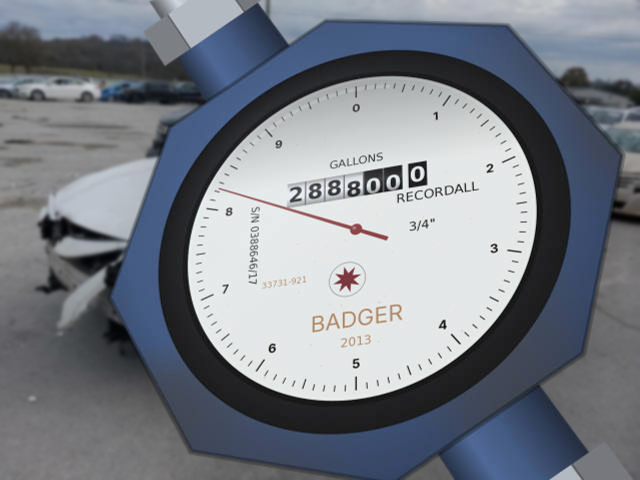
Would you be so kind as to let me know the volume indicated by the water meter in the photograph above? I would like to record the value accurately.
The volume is 2887998.2 gal
